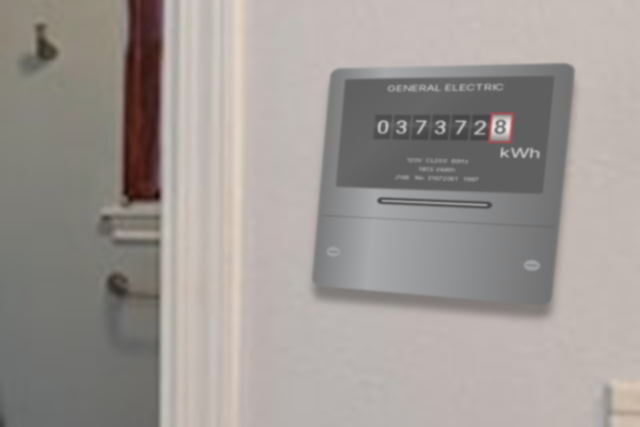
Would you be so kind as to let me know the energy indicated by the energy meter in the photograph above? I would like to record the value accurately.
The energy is 37372.8 kWh
